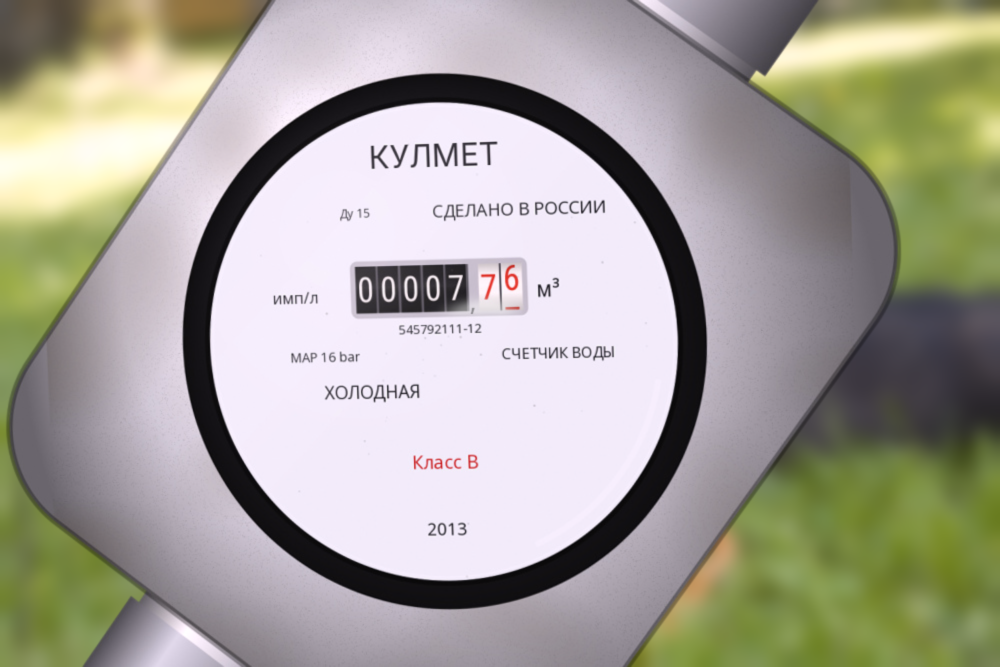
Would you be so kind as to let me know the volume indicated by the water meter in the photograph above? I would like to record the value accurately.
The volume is 7.76 m³
